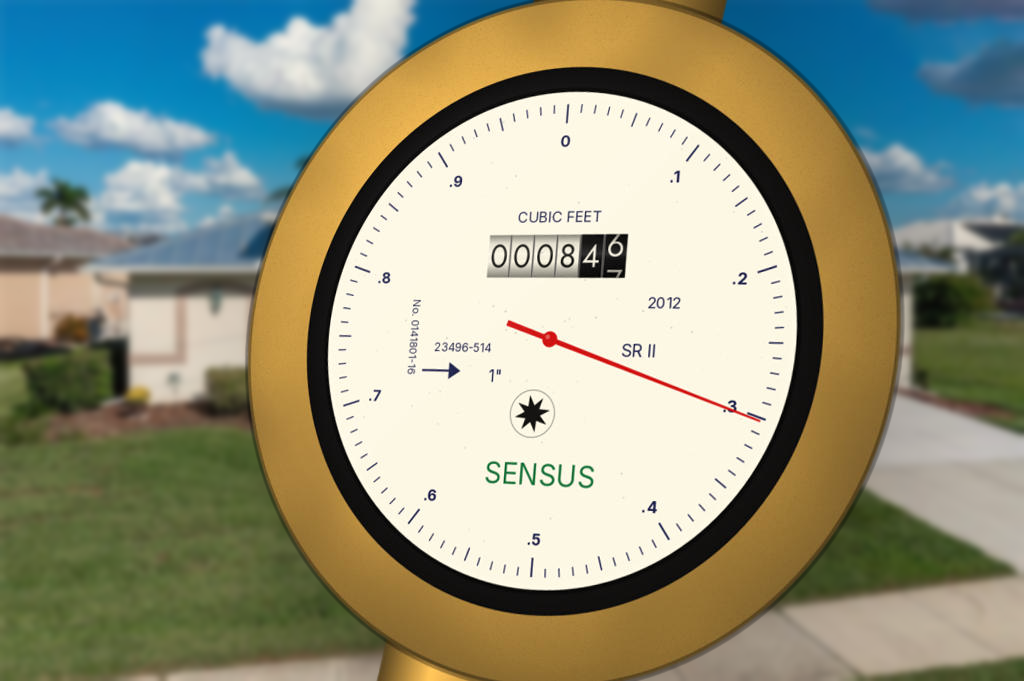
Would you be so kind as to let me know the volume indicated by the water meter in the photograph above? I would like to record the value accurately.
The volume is 846.30 ft³
